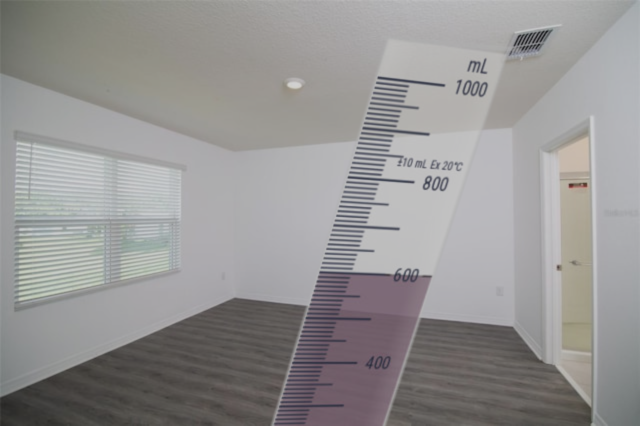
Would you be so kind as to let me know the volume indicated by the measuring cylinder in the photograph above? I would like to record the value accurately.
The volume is 600 mL
